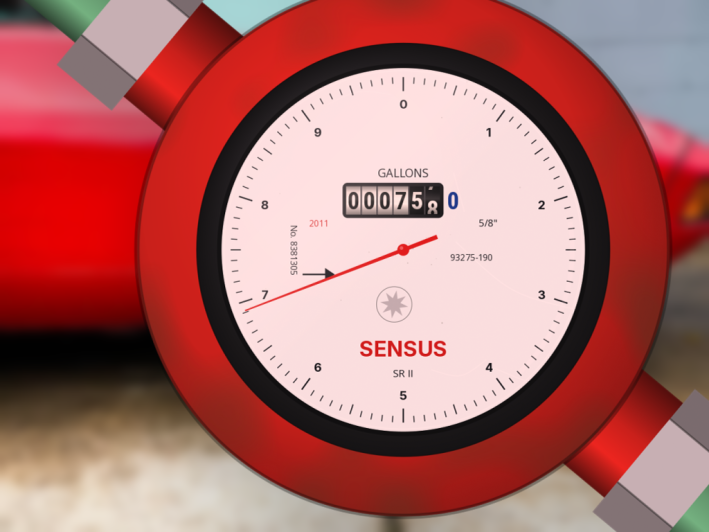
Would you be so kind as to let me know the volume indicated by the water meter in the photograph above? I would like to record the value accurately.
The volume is 7576.9 gal
